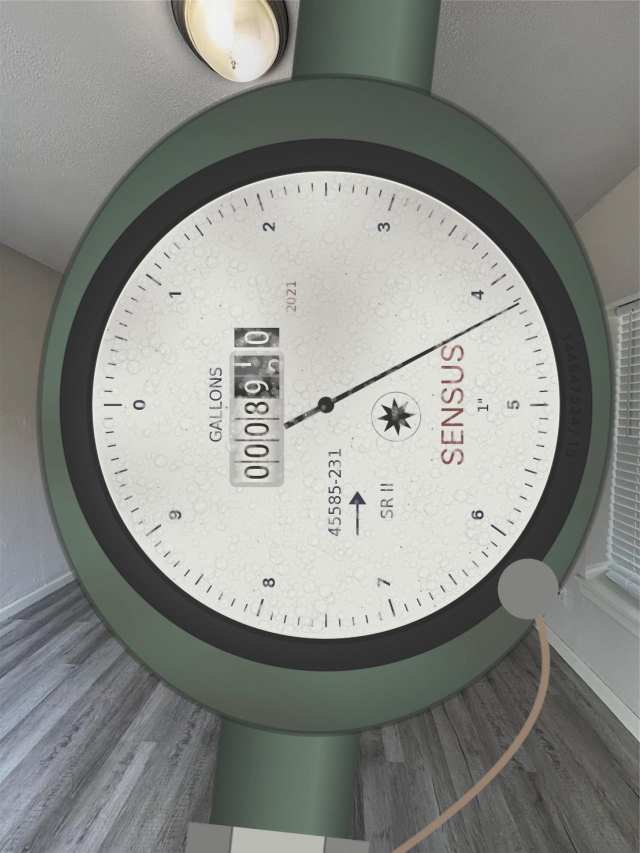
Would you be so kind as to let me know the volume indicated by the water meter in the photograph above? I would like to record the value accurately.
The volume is 8914.2 gal
